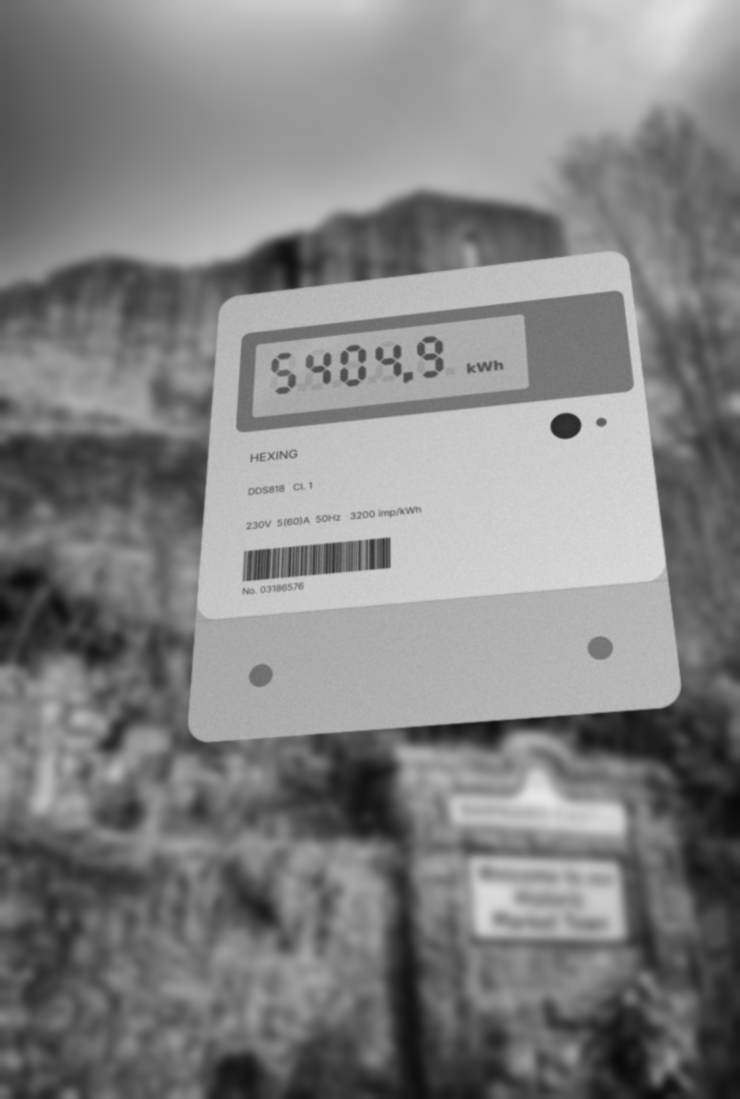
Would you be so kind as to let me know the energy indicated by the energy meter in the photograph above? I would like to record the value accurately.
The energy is 5404.9 kWh
